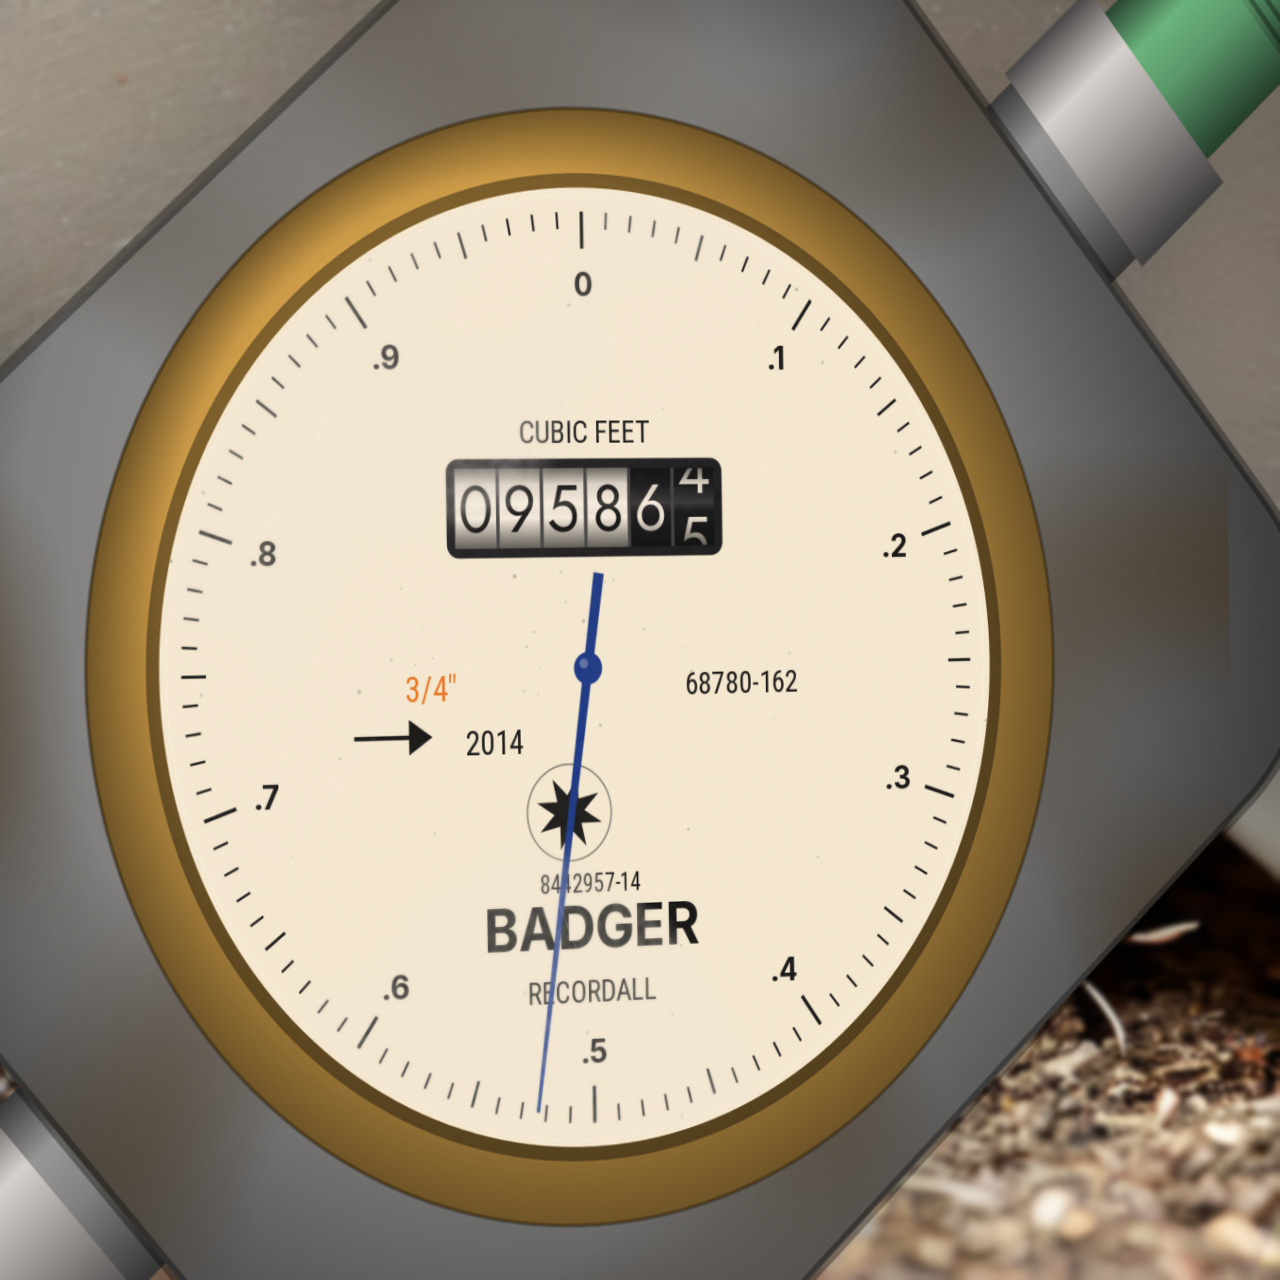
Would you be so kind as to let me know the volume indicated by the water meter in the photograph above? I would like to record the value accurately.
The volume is 95864.52 ft³
